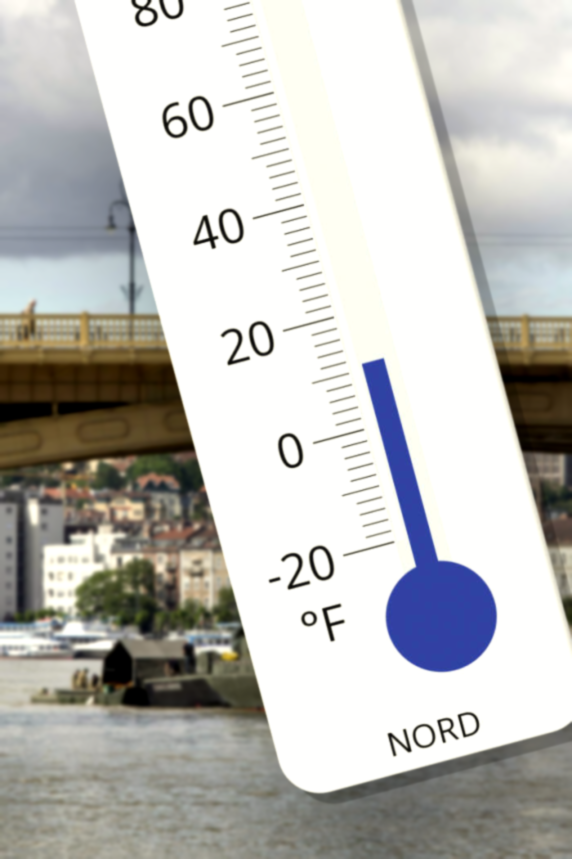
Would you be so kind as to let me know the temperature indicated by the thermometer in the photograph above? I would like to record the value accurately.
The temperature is 11 °F
